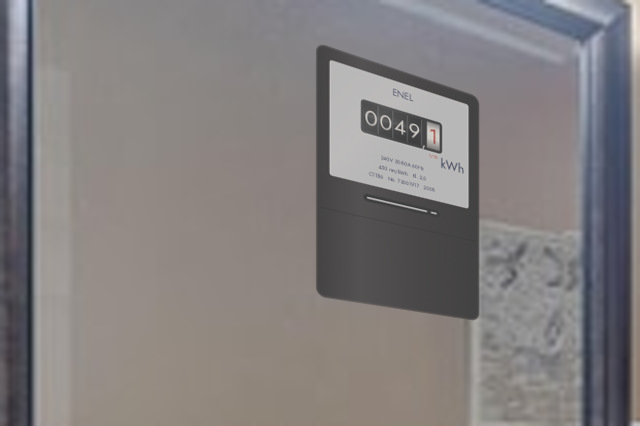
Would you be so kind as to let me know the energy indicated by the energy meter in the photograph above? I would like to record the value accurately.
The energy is 49.1 kWh
